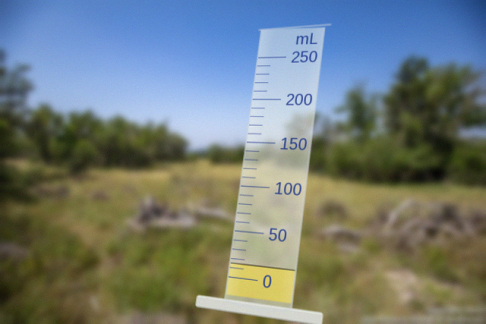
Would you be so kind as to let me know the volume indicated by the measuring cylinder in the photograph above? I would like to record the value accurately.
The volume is 15 mL
